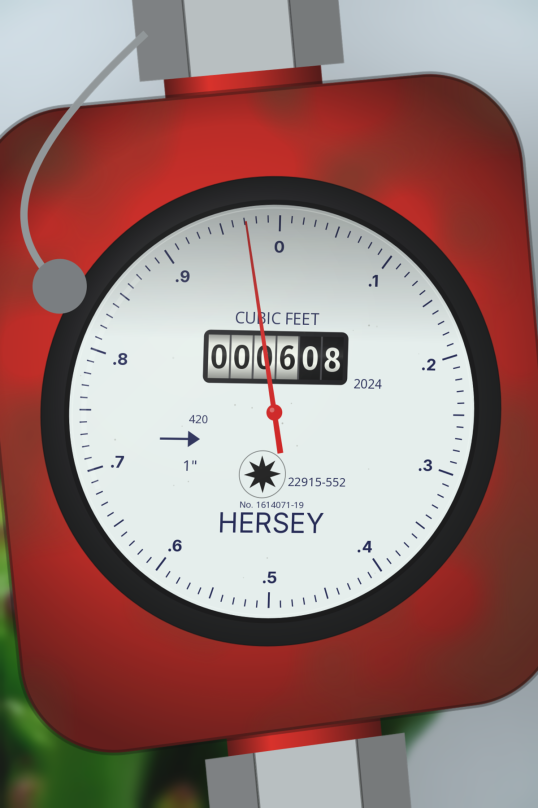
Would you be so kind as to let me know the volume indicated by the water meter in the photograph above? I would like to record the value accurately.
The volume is 607.97 ft³
